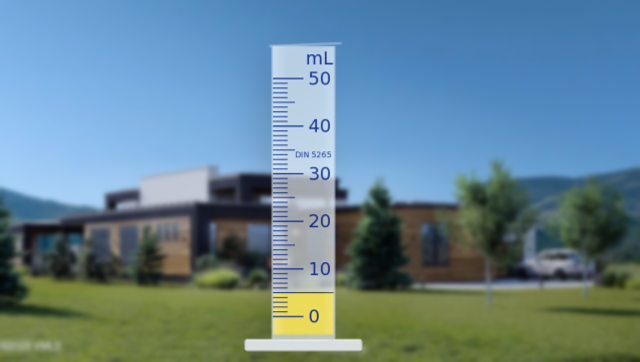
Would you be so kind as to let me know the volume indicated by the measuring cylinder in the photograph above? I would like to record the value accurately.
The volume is 5 mL
